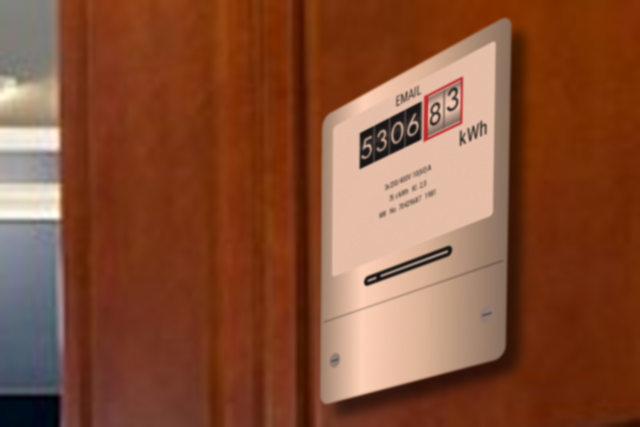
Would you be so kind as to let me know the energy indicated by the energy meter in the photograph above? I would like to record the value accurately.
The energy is 5306.83 kWh
